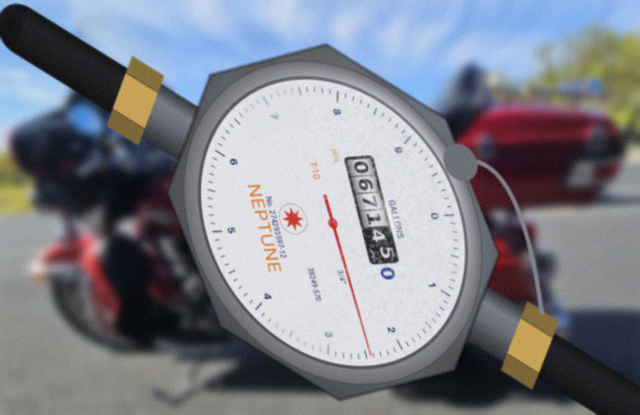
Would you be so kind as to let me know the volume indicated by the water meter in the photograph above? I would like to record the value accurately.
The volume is 671452.4 gal
